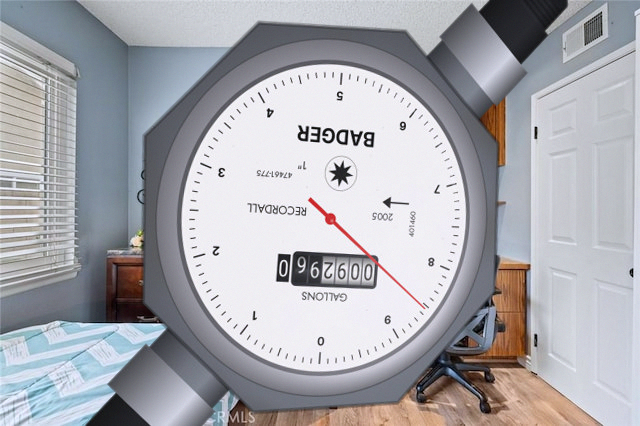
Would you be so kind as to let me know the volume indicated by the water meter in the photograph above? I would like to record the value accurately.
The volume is 92958.5 gal
